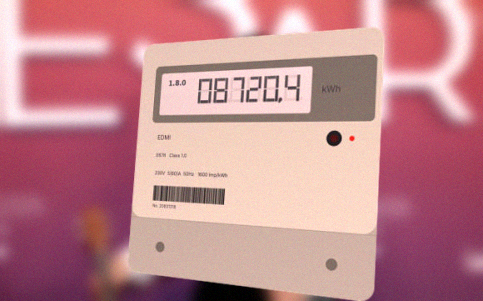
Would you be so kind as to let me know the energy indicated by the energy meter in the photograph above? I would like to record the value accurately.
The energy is 8720.4 kWh
